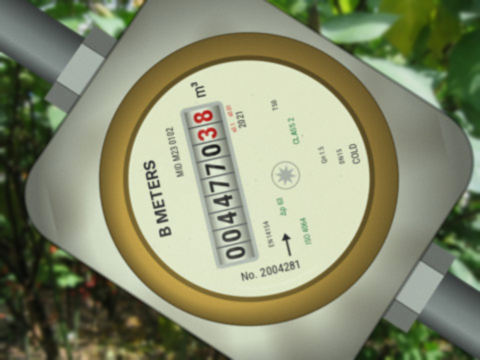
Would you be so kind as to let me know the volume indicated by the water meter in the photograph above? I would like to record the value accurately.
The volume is 44770.38 m³
